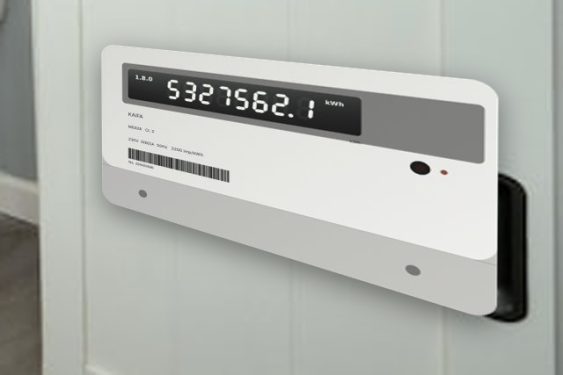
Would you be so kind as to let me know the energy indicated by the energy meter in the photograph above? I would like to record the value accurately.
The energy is 5327562.1 kWh
